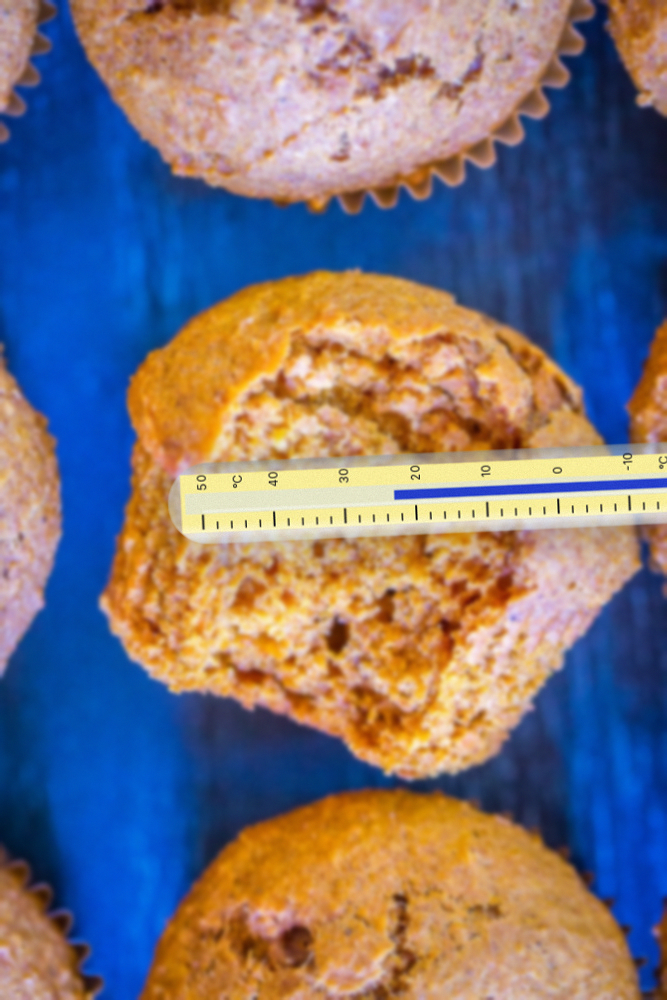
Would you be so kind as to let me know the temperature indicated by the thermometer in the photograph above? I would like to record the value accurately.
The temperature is 23 °C
